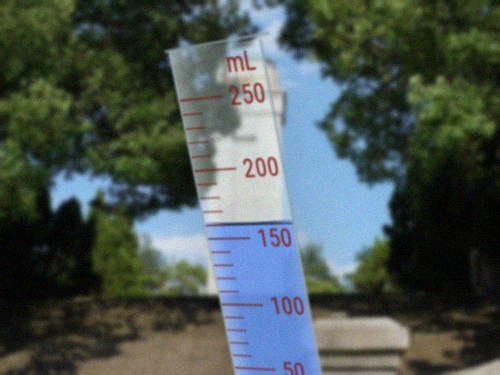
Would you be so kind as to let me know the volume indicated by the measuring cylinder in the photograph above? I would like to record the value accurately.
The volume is 160 mL
